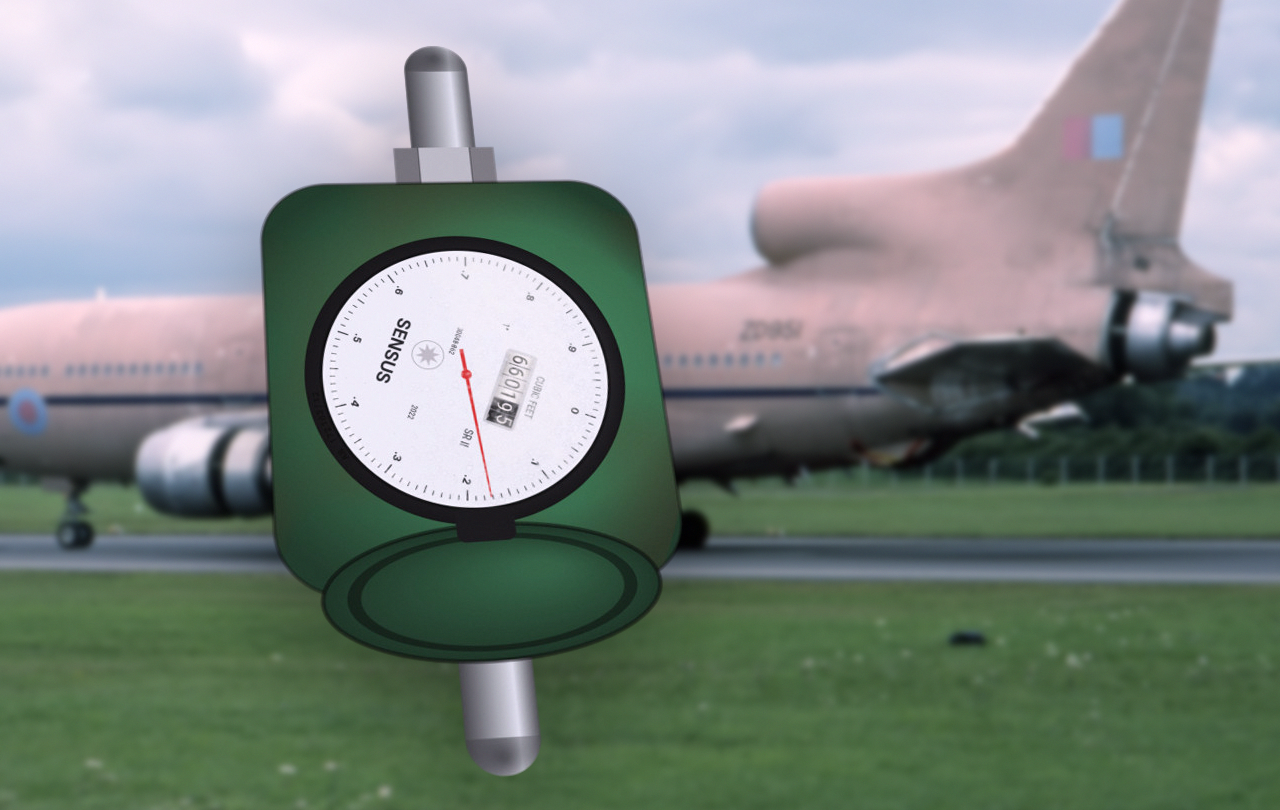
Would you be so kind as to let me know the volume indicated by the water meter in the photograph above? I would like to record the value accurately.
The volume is 660195.17 ft³
